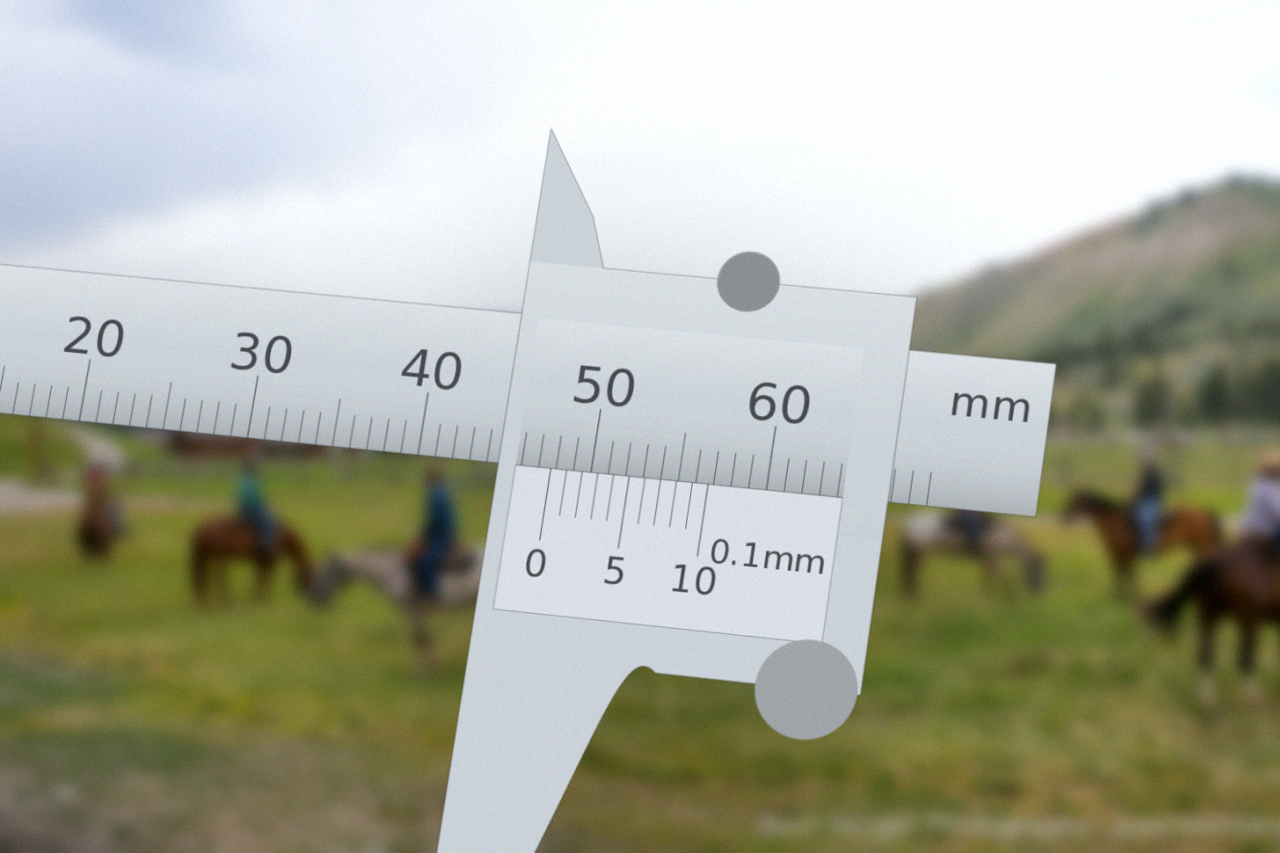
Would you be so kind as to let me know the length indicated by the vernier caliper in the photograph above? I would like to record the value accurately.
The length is 47.7 mm
